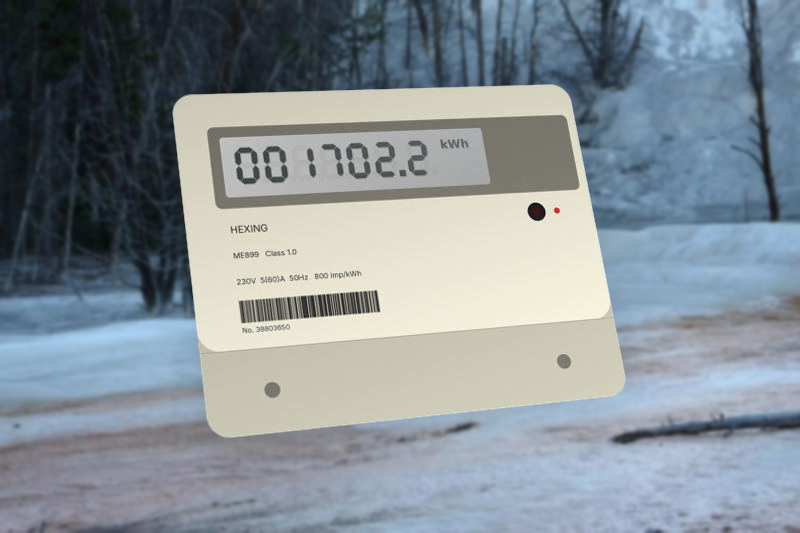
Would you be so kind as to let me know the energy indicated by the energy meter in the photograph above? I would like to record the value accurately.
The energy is 1702.2 kWh
